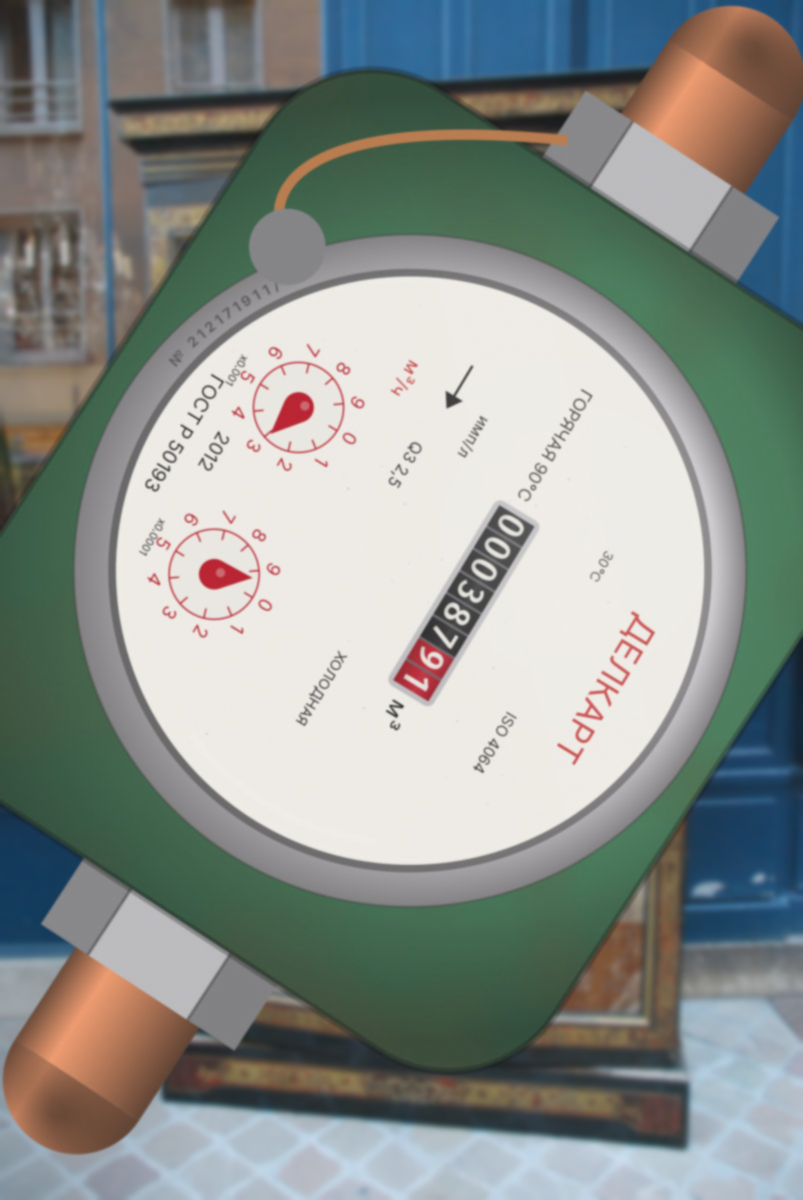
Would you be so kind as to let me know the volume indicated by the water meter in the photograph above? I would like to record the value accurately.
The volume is 387.9129 m³
